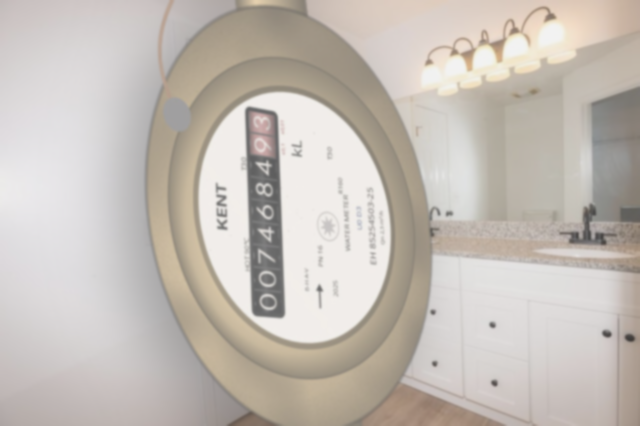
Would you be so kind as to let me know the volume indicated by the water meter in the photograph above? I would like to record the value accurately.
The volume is 74684.93 kL
